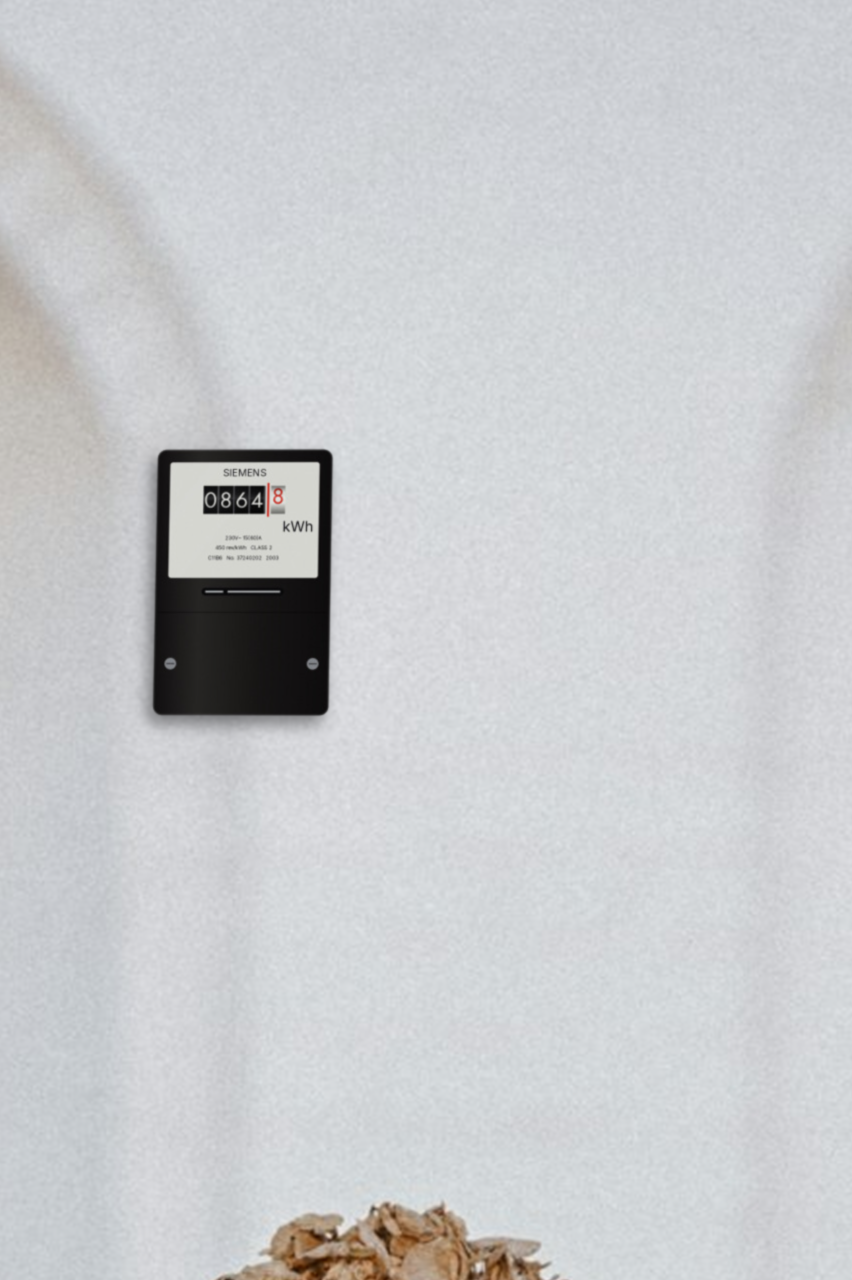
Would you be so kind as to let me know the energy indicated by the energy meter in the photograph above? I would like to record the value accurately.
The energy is 864.8 kWh
